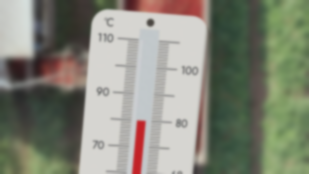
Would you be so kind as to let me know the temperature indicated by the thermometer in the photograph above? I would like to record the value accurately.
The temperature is 80 °C
